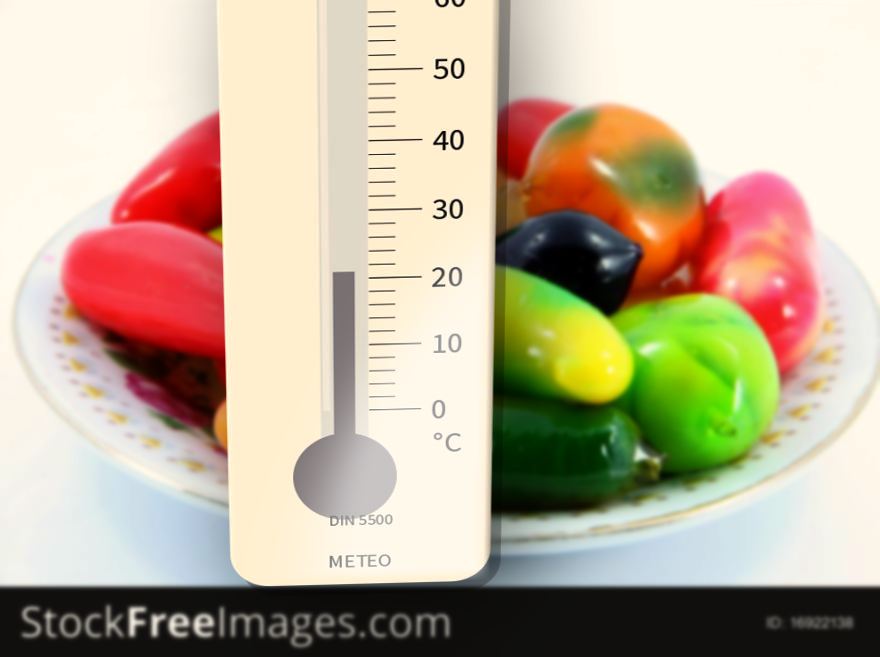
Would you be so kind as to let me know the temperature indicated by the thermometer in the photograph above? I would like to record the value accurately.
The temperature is 21 °C
